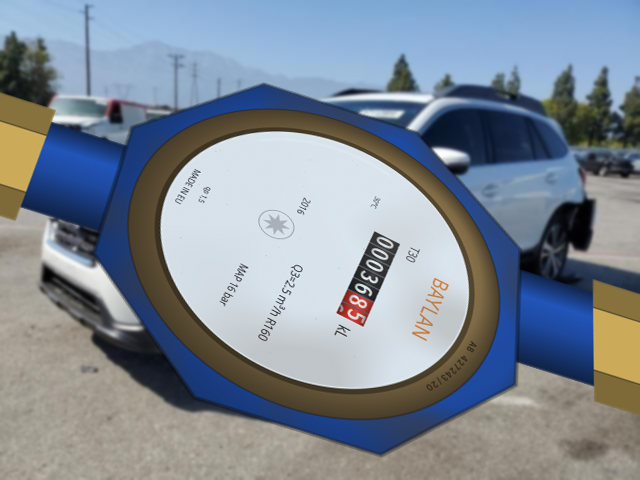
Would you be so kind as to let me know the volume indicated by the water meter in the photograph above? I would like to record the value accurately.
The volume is 36.85 kL
